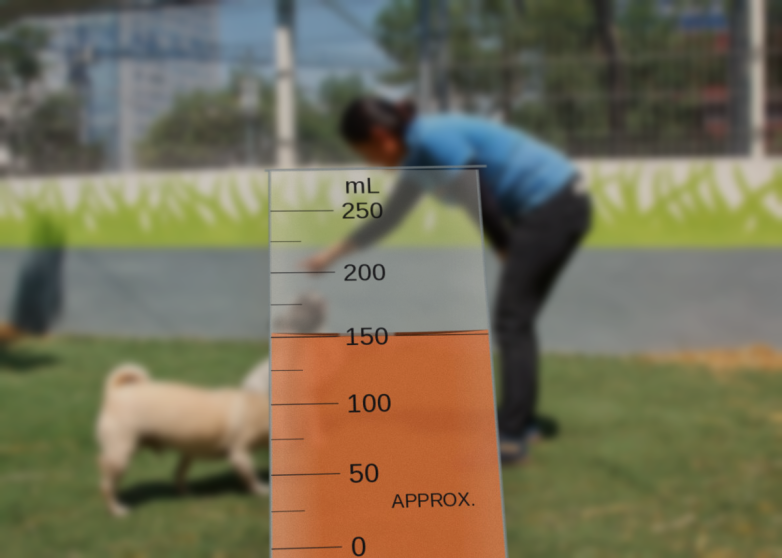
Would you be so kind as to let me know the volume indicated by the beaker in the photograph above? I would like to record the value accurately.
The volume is 150 mL
